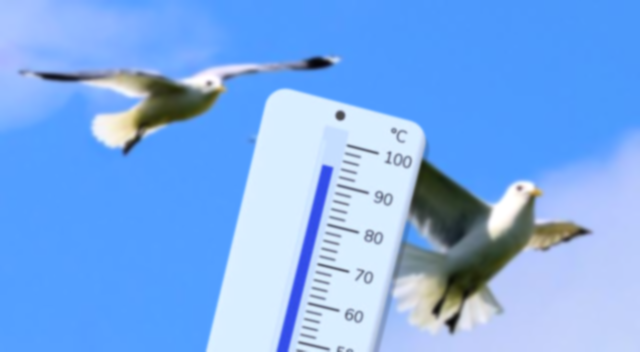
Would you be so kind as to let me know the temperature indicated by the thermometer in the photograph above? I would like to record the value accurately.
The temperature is 94 °C
